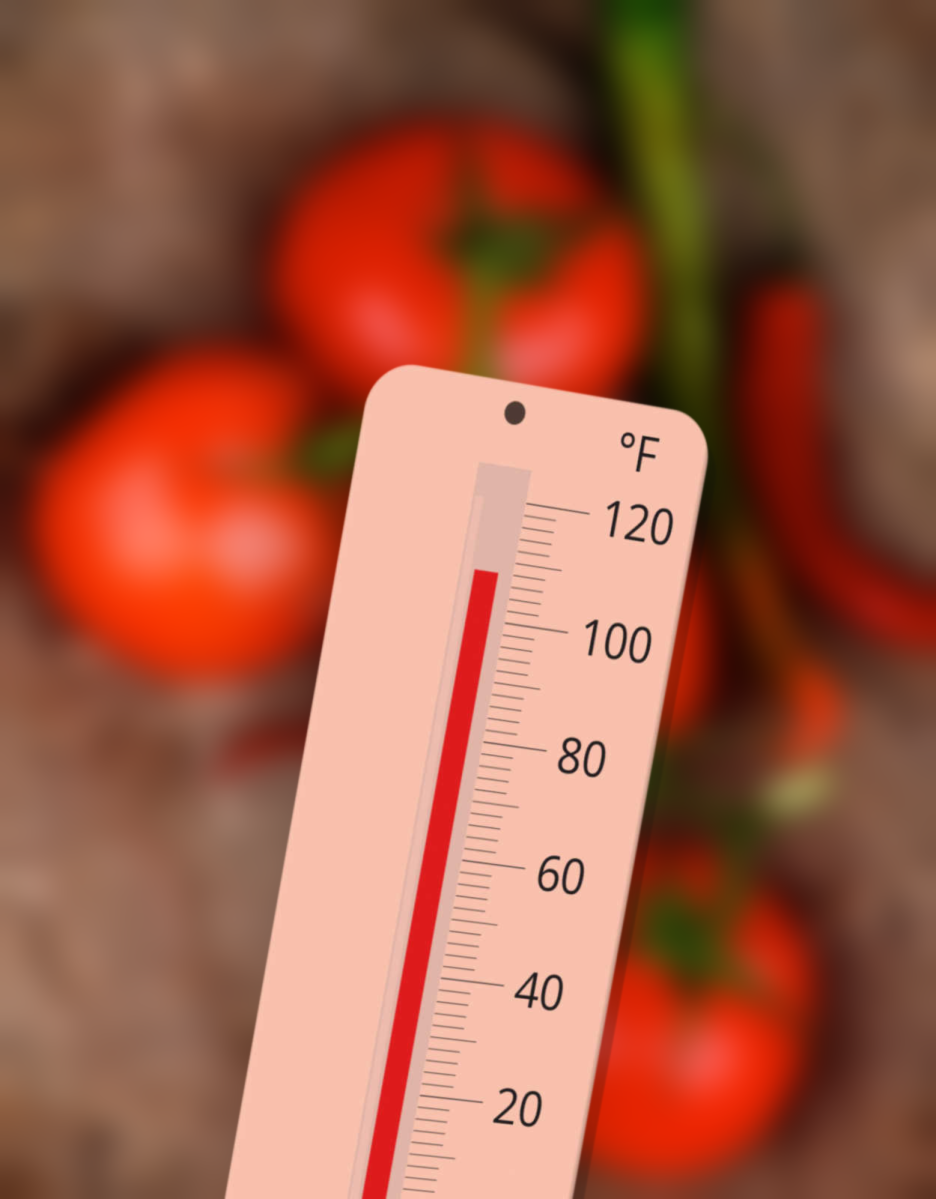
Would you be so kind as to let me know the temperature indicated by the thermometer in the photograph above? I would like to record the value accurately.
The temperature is 108 °F
